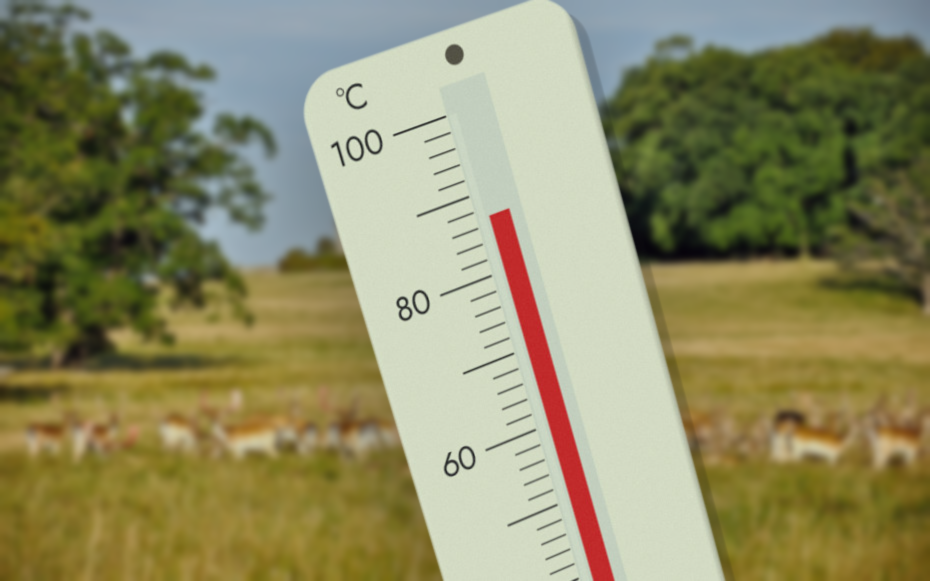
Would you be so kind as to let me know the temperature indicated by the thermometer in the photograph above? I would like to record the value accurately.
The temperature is 87 °C
